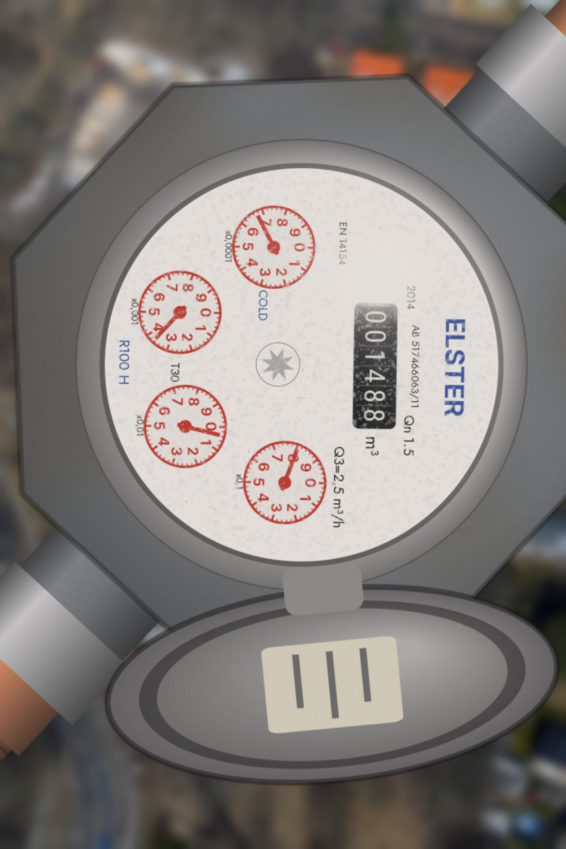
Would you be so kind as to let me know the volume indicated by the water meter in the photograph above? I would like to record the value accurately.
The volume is 1488.8036 m³
